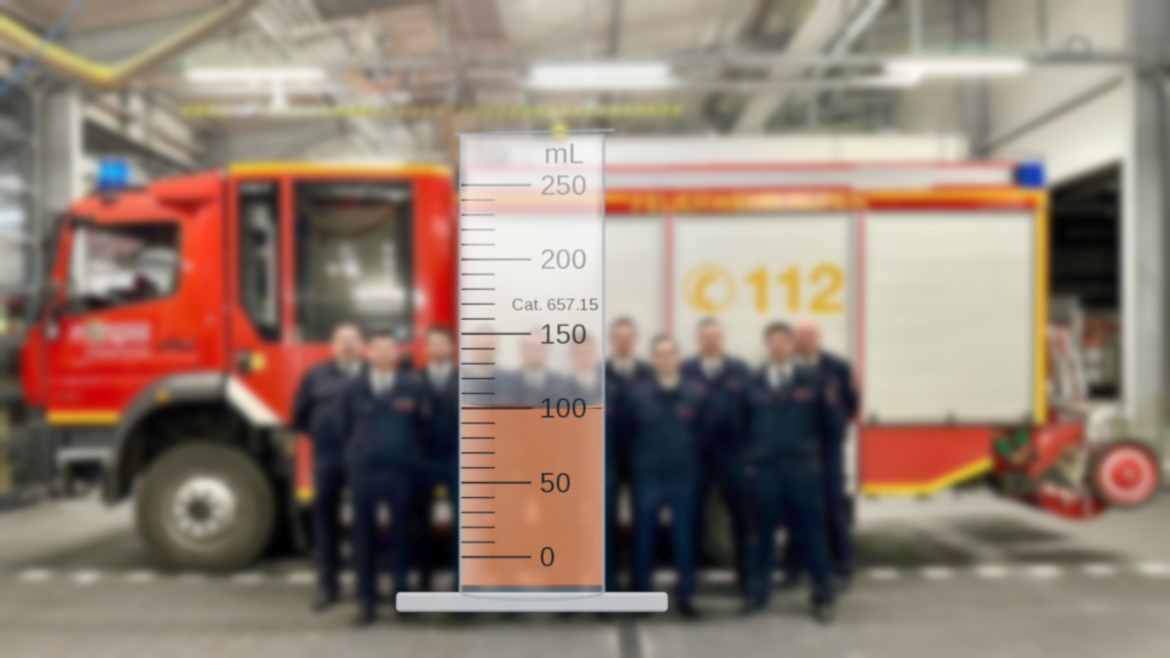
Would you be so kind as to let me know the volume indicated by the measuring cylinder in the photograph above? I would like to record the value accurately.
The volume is 100 mL
